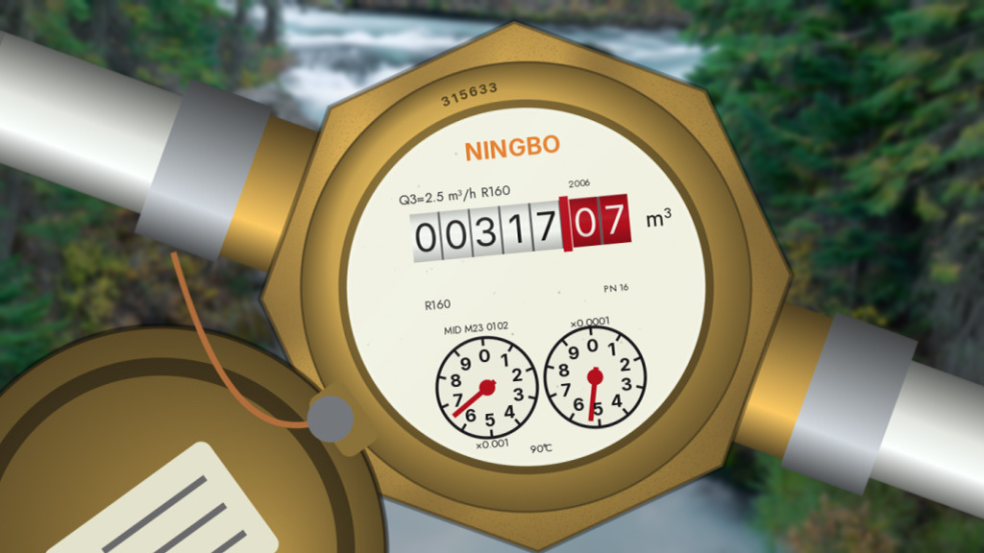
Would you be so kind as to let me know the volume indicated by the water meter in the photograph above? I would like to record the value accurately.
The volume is 317.0765 m³
